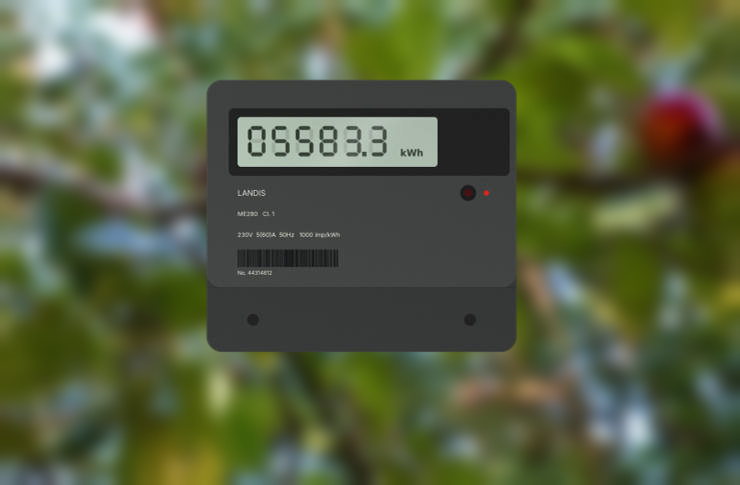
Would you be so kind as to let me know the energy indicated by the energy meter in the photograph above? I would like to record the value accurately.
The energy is 5583.3 kWh
